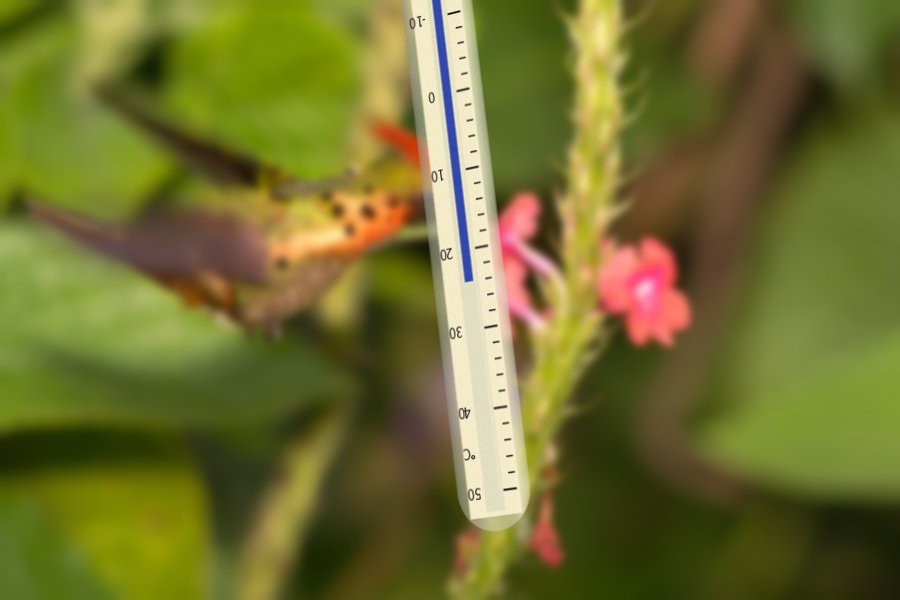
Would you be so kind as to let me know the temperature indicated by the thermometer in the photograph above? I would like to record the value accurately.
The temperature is 24 °C
